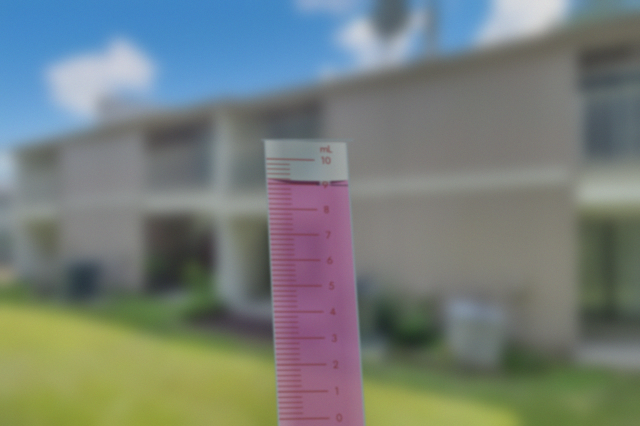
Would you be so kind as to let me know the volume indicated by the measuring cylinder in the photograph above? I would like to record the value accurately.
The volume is 9 mL
